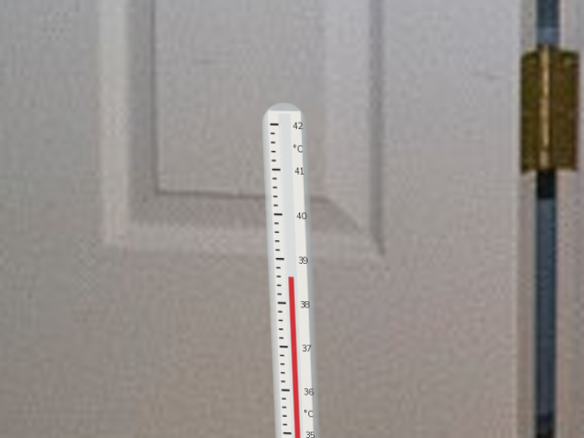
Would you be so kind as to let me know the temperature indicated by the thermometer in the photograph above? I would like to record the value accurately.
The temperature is 38.6 °C
